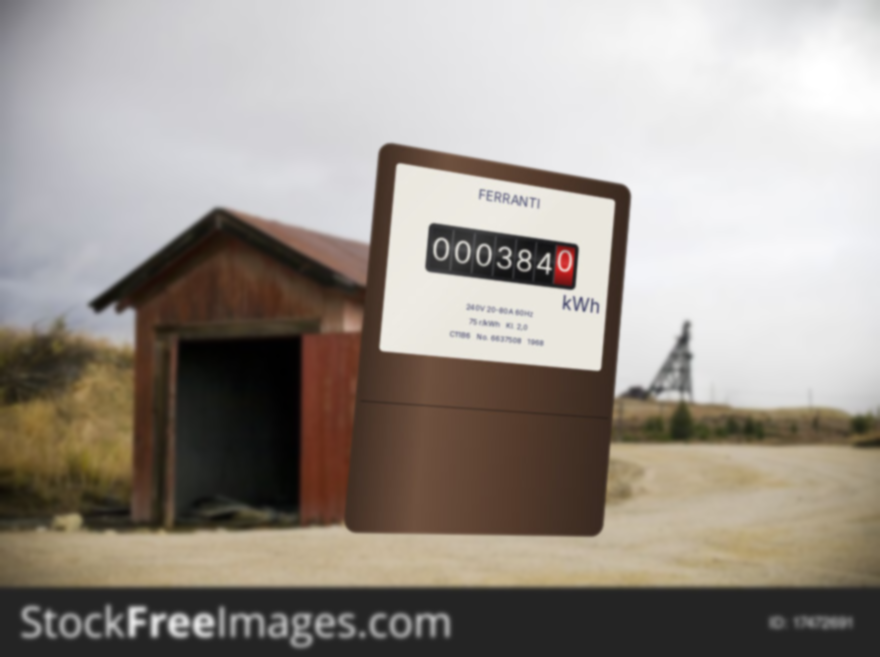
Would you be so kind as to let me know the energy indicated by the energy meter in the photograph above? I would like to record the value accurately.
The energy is 384.0 kWh
